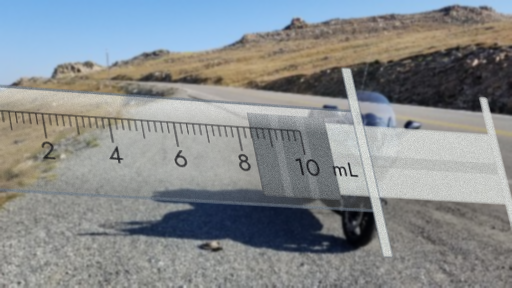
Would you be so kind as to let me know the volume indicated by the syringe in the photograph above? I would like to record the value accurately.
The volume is 8.4 mL
